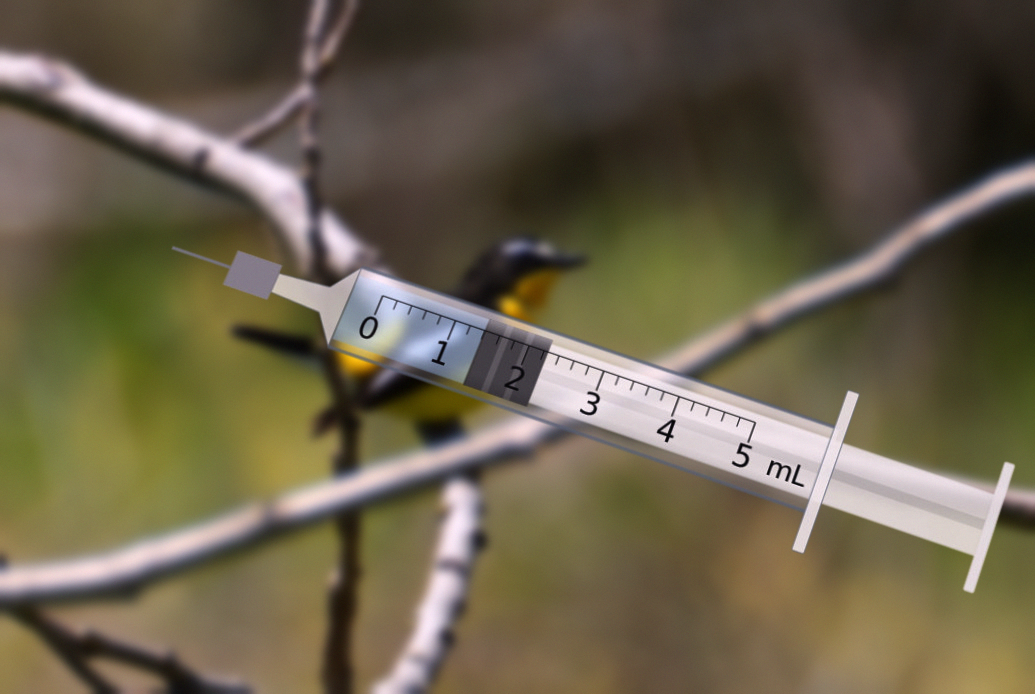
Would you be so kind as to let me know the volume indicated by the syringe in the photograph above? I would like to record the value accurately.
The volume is 1.4 mL
